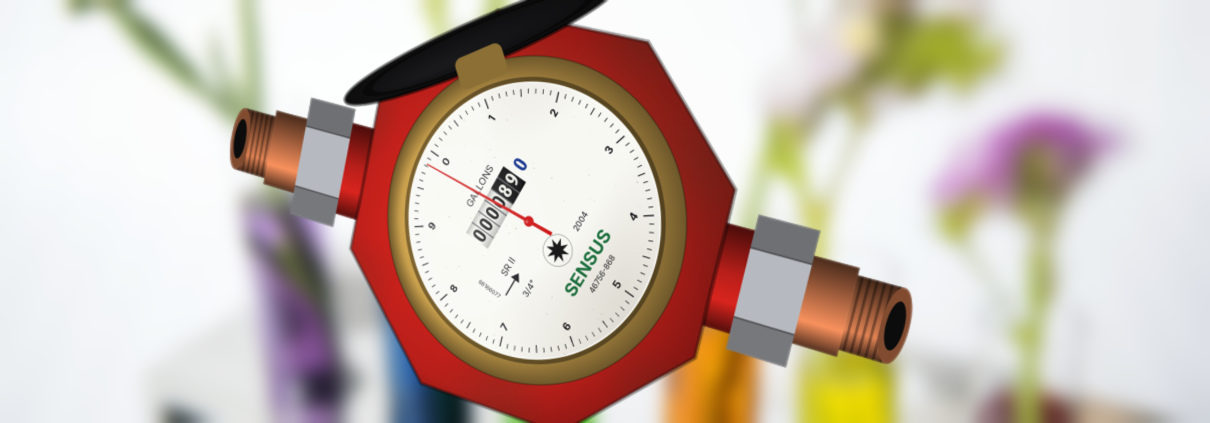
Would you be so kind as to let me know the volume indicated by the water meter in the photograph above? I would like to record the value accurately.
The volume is 889.8 gal
